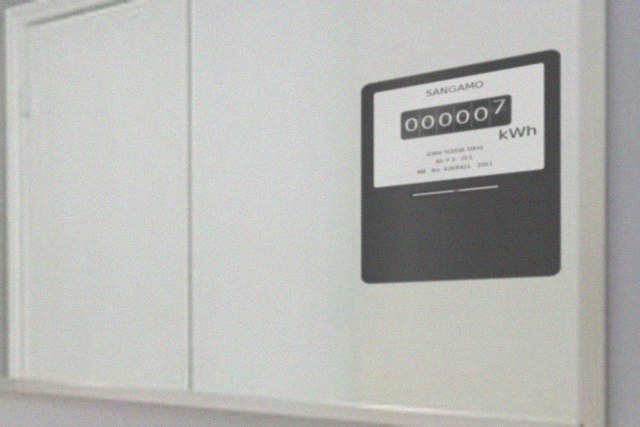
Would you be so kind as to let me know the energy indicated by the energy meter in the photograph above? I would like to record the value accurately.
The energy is 7 kWh
